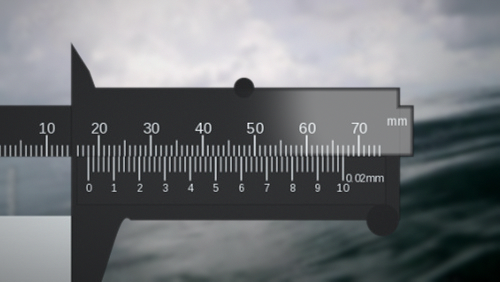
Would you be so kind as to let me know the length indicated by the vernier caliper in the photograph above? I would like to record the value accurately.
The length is 18.0 mm
